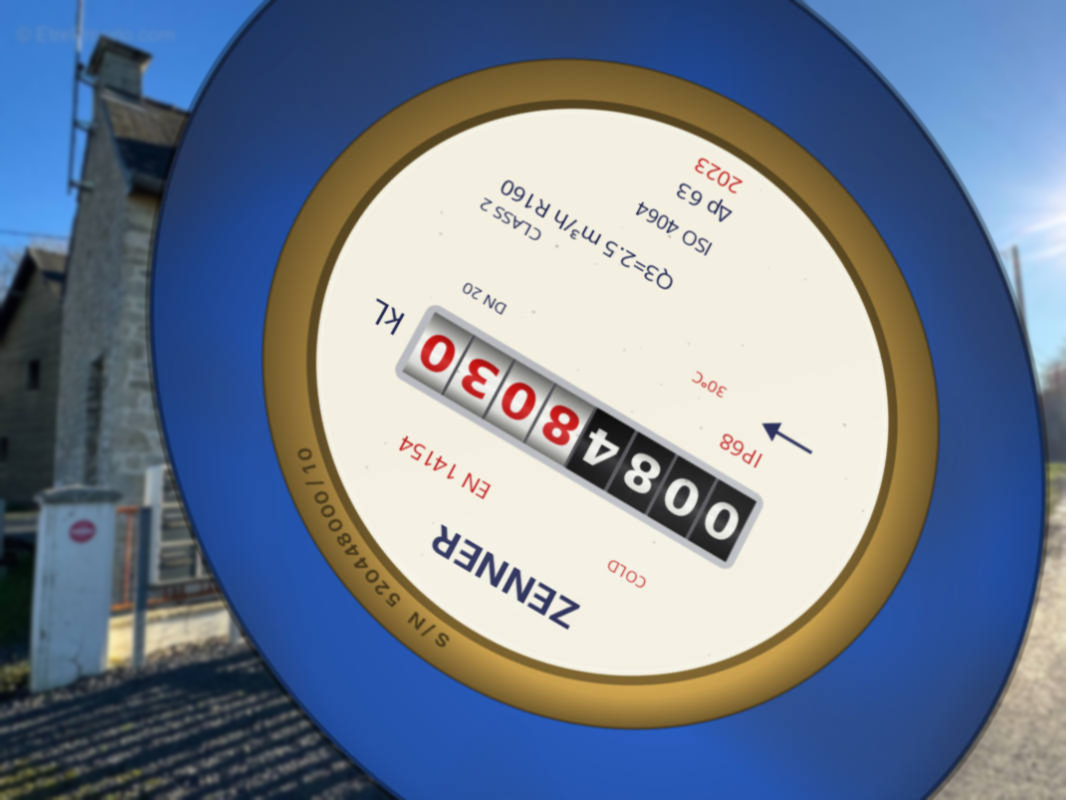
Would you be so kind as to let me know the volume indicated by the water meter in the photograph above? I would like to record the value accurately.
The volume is 84.8030 kL
